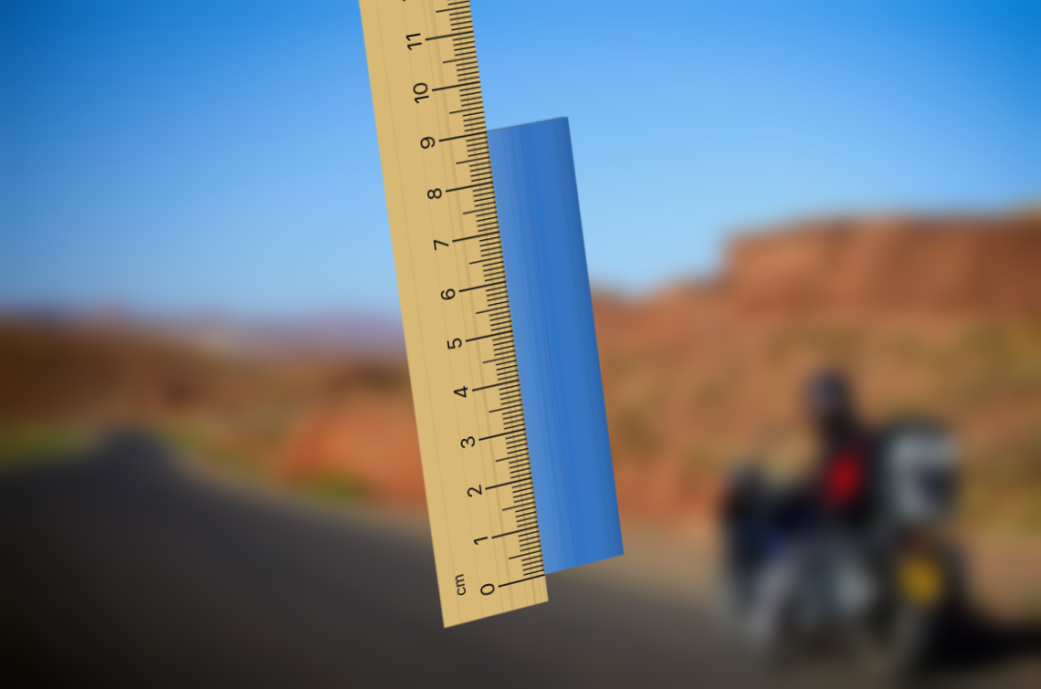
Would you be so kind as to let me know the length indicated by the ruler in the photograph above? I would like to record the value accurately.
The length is 9 cm
